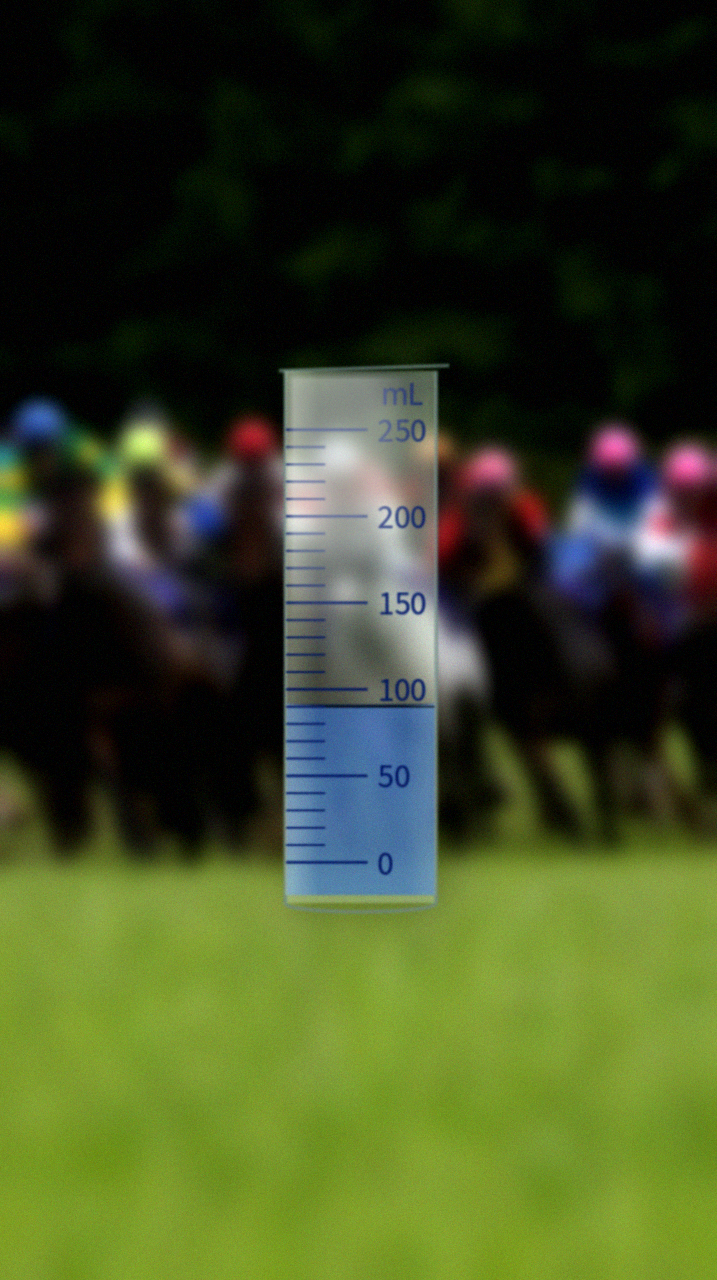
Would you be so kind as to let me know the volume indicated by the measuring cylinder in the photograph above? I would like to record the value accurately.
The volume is 90 mL
